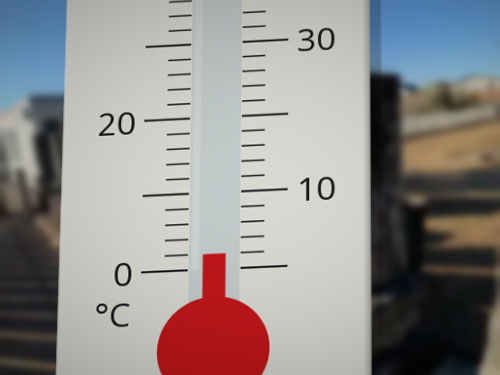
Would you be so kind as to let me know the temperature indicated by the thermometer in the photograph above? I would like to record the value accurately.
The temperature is 2 °C
